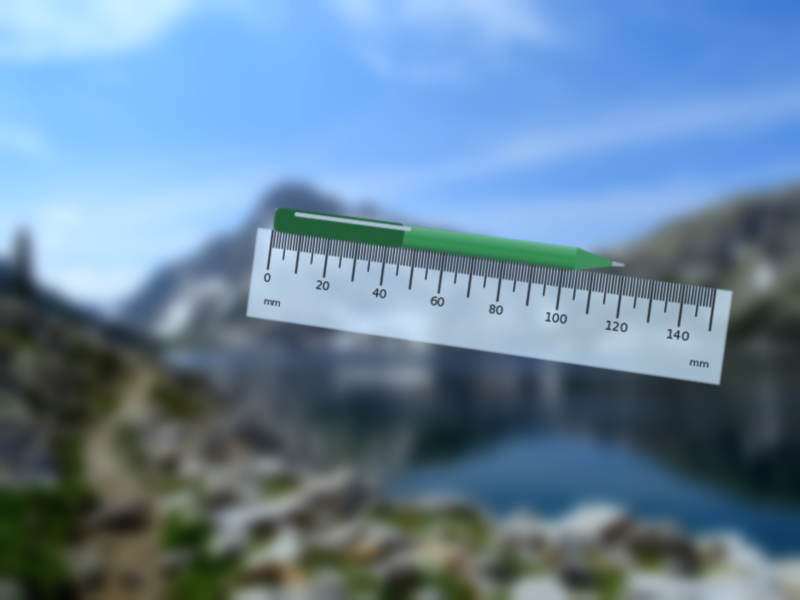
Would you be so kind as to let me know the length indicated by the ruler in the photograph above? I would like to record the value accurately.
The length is 120 mm
